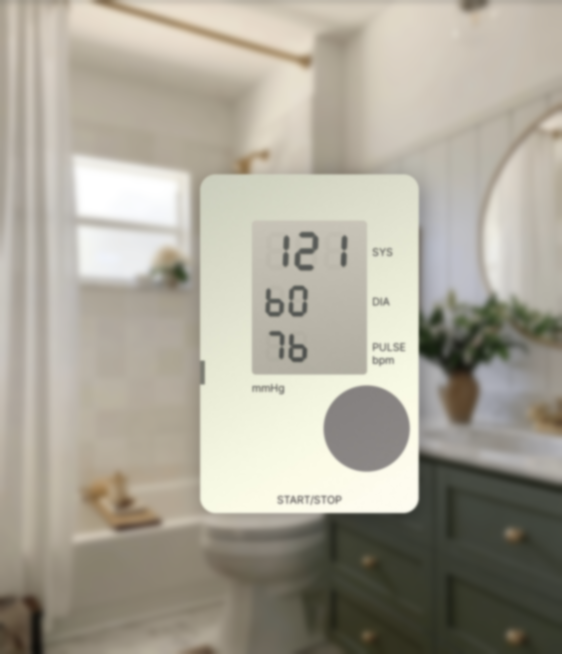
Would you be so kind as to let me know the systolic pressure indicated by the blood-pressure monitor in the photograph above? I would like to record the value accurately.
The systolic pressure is 121 mmHg
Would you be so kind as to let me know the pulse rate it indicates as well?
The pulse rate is 76 bpm
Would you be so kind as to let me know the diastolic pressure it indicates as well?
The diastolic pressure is 60 mmHg
